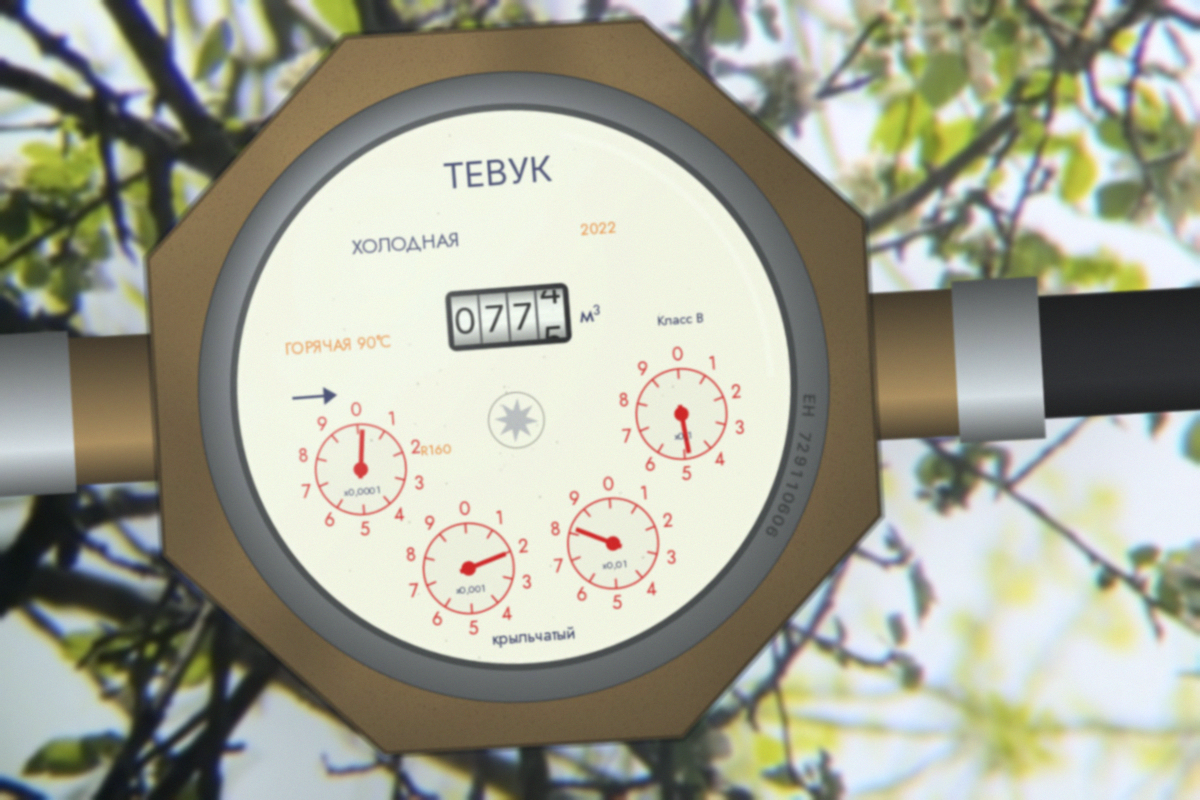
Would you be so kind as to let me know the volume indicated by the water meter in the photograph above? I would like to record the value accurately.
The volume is 774.4820 m³
